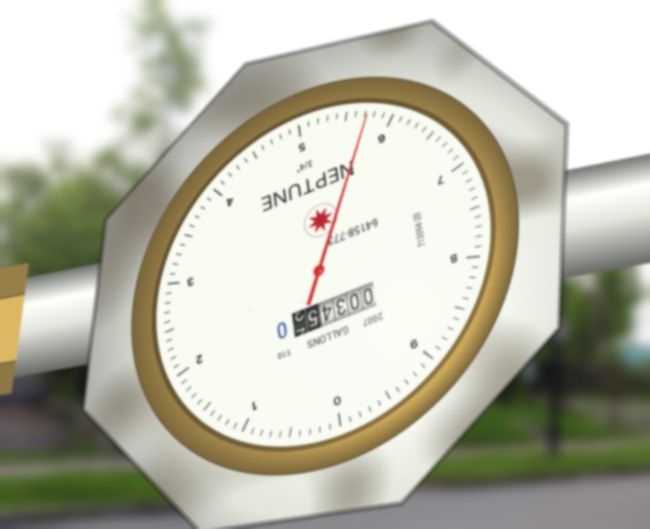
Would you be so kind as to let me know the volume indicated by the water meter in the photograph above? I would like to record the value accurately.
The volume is 34525.7 gal
